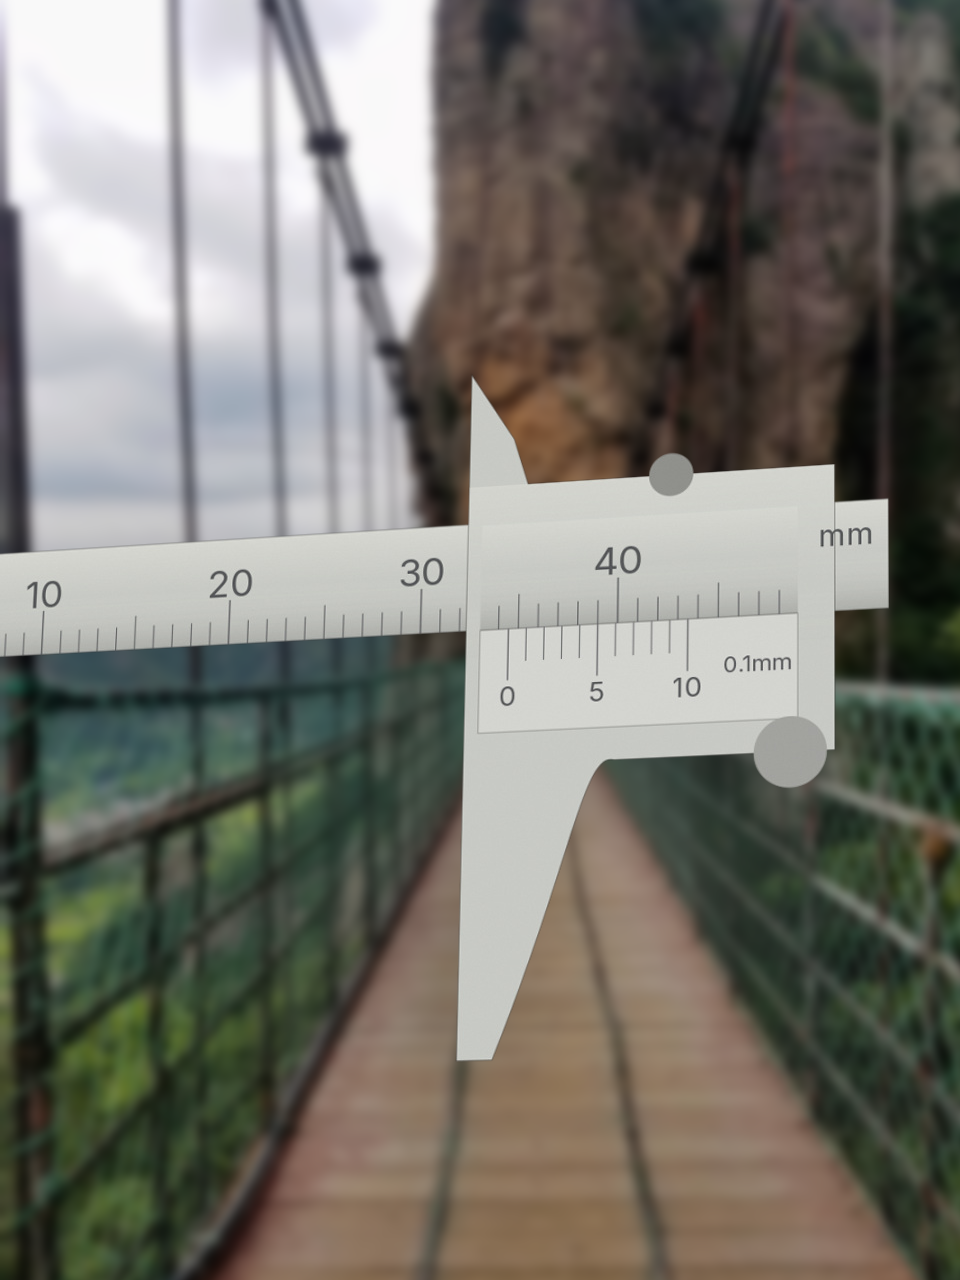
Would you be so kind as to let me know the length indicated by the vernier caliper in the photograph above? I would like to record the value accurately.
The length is 34.5 mm
